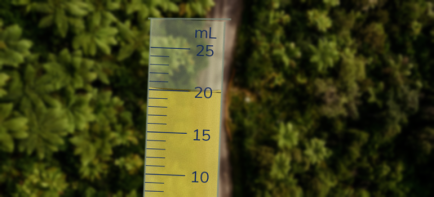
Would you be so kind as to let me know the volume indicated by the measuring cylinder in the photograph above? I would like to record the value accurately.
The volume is 20 mL
